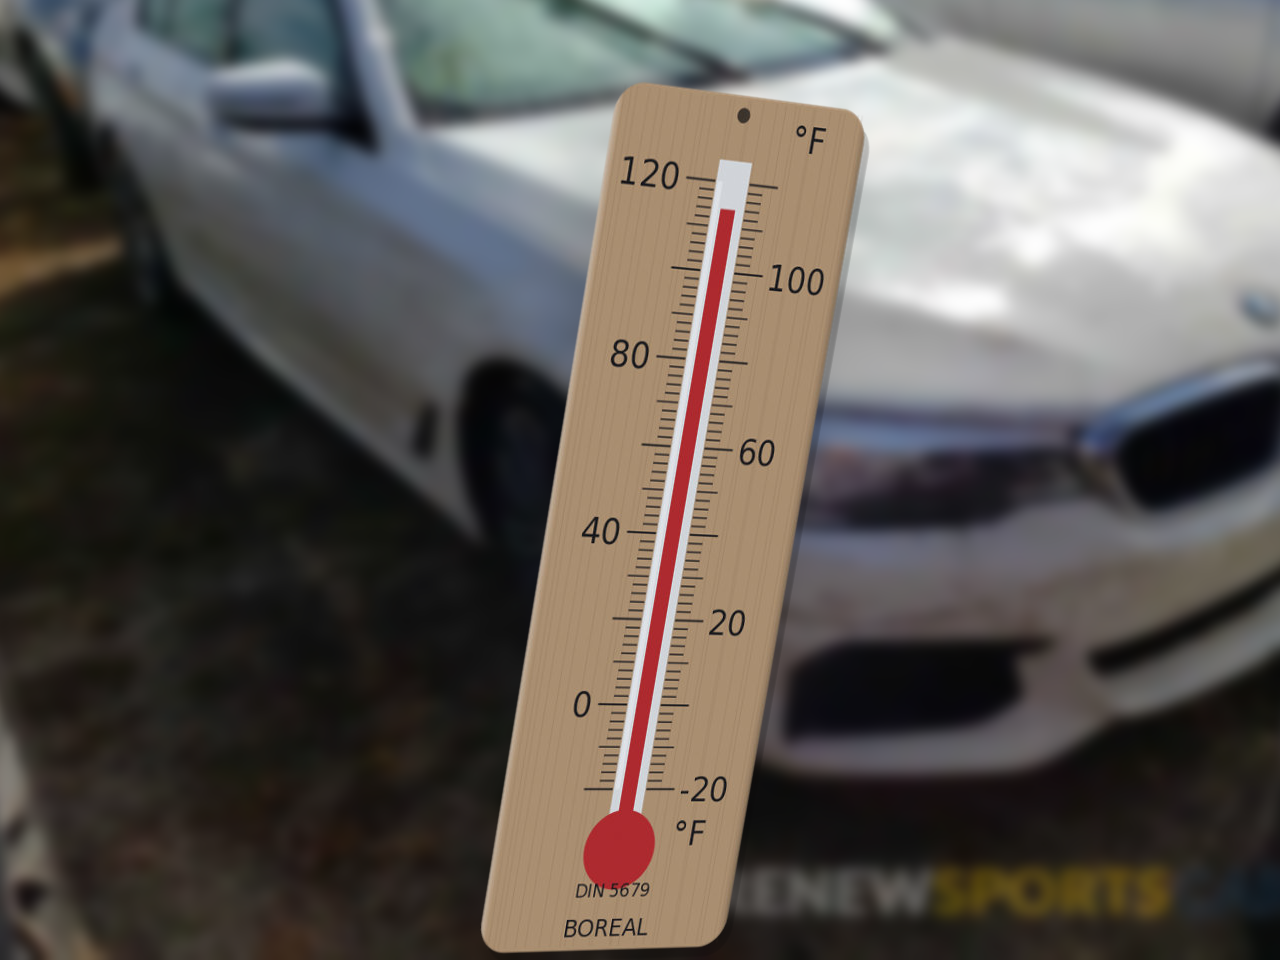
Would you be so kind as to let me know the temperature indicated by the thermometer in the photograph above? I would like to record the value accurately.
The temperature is 114 °F
